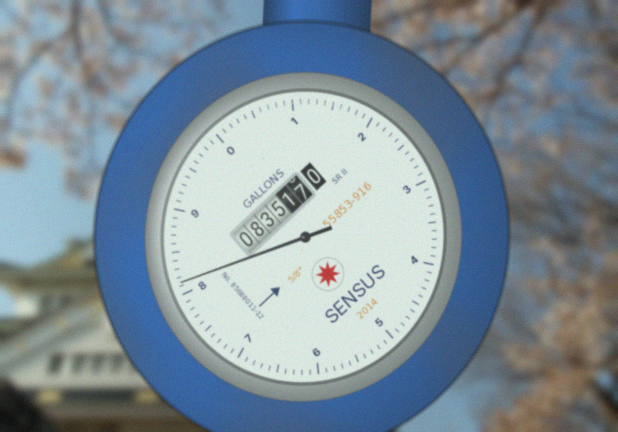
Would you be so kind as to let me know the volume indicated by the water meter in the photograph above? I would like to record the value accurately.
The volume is 835168.1 gal
